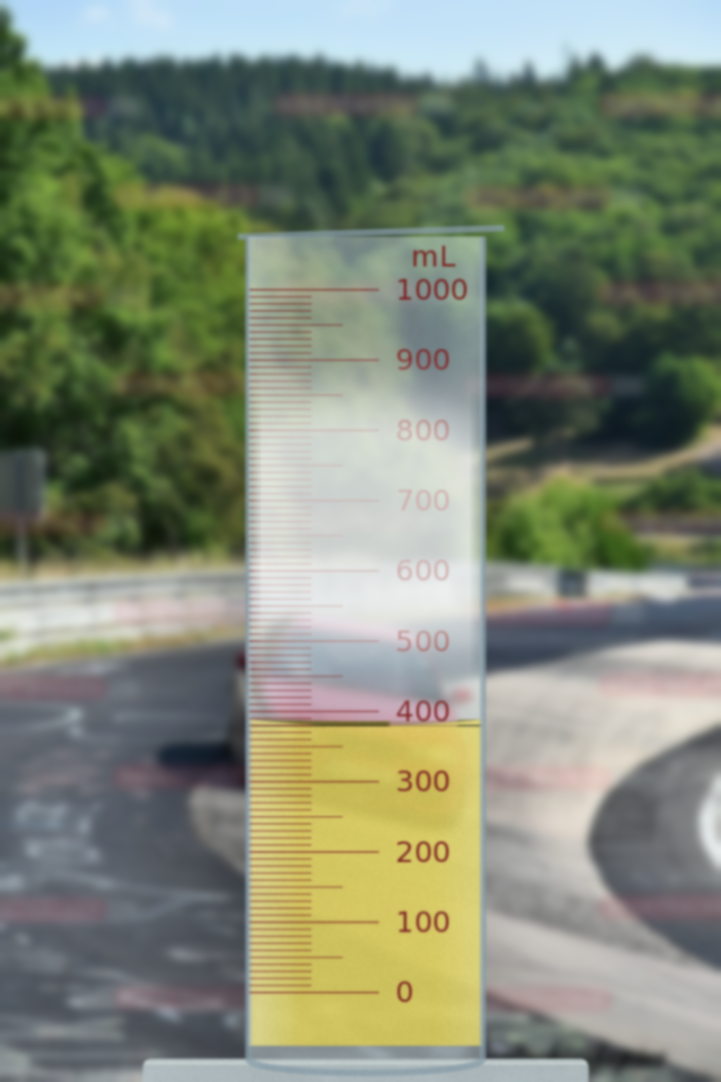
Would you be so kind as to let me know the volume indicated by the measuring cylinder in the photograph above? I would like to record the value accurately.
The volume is 380 mL
